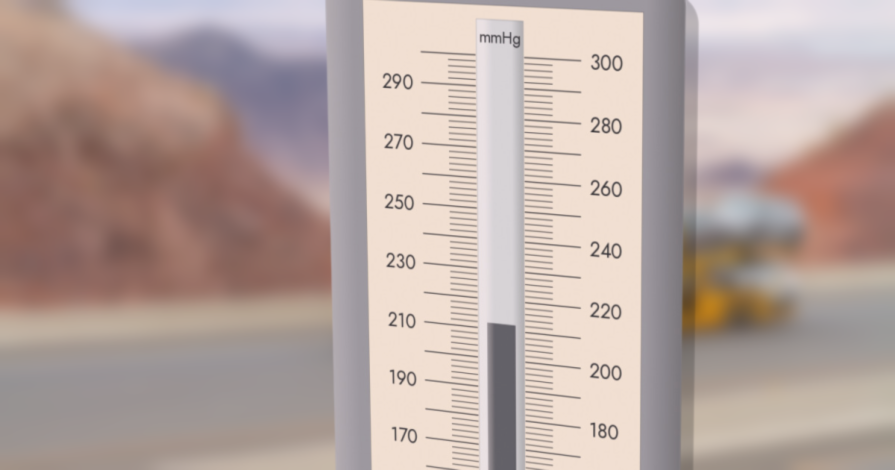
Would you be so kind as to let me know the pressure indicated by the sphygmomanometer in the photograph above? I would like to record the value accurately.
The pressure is 212 mmHg
